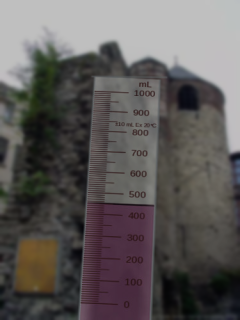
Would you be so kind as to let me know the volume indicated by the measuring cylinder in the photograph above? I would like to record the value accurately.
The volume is 450 mL
